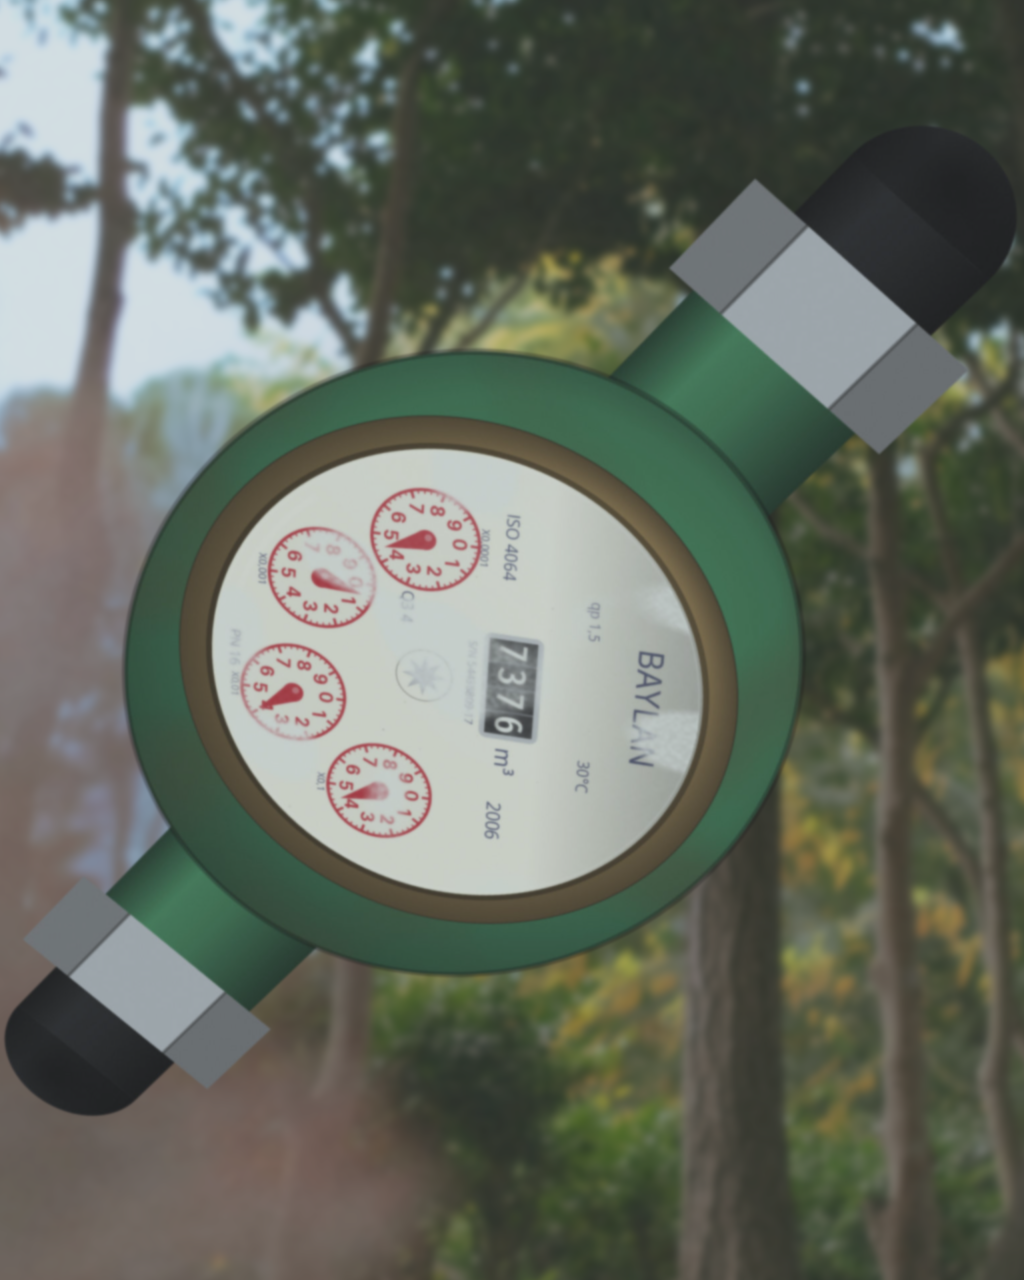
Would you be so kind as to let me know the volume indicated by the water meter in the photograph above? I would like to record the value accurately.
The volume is 7376.4404 m³
